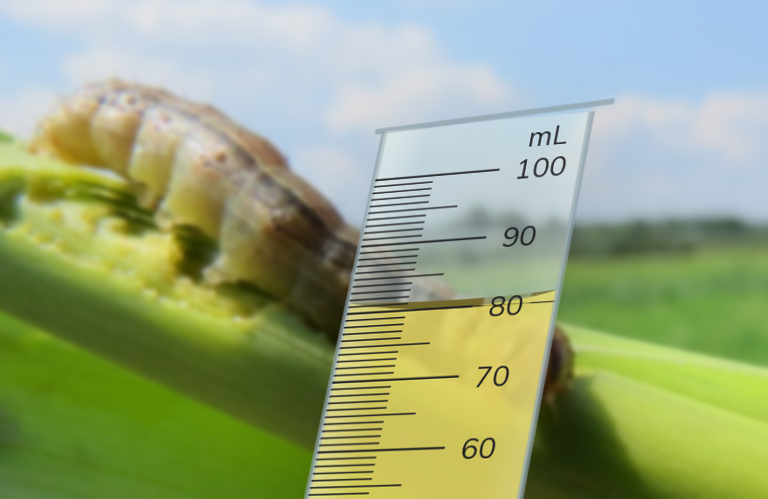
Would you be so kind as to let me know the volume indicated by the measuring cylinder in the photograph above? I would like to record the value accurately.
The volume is 80 mL
